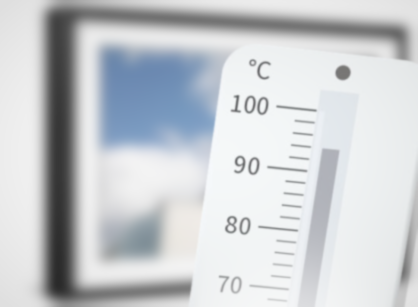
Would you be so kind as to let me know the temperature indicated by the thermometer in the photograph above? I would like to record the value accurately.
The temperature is 94 °C
